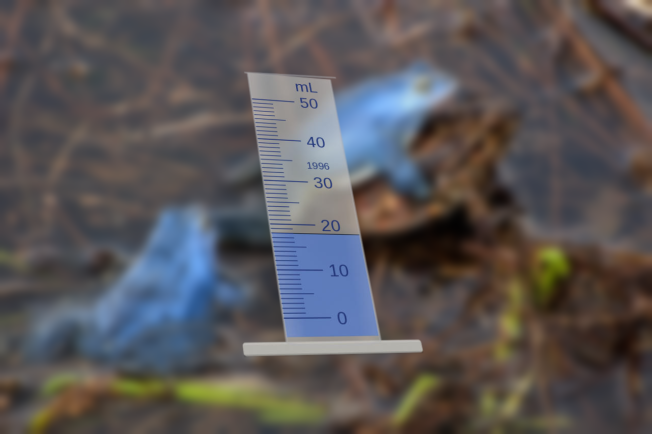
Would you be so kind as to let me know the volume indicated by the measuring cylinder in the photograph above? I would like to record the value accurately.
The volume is 18 mL
